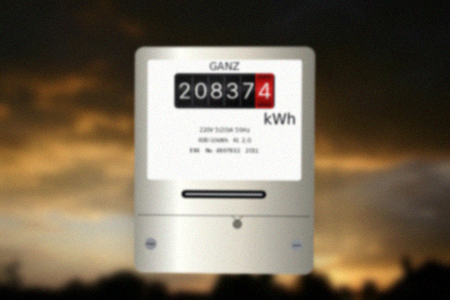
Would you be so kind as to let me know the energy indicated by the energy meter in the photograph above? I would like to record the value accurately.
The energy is 20837.4 kWh
